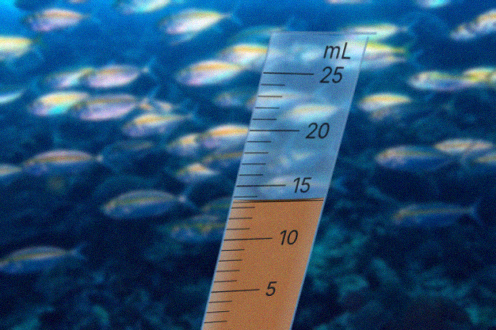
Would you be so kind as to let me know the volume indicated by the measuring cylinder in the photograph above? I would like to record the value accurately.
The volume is 13.5 mL
